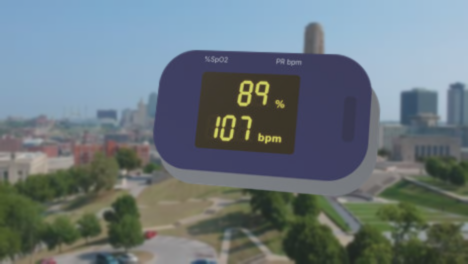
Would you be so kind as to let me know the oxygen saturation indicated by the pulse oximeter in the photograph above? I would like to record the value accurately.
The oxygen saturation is 89 %
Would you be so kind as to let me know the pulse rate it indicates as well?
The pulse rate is 107 bpm
